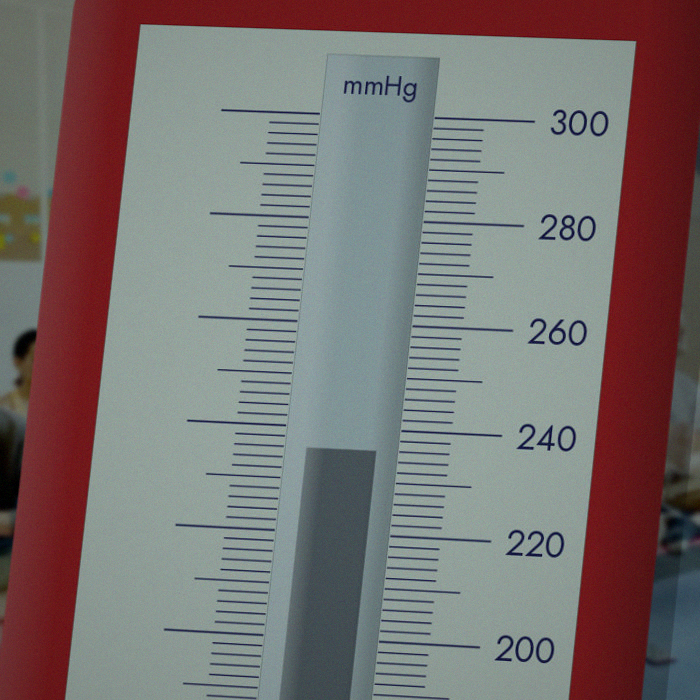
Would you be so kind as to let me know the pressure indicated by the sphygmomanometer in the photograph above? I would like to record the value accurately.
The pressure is 236 mmHg
